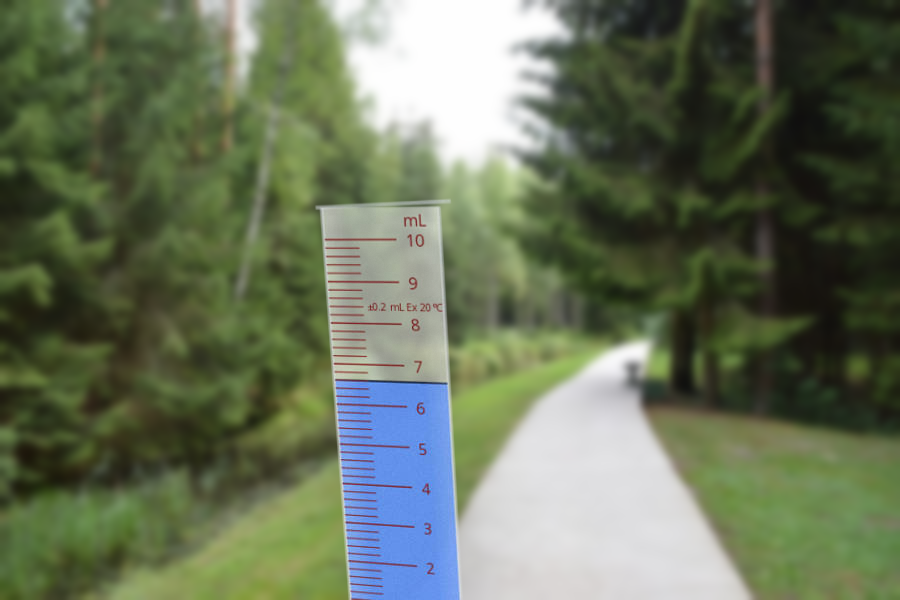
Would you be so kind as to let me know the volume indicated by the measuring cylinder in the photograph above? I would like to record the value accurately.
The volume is 6.6 mL
